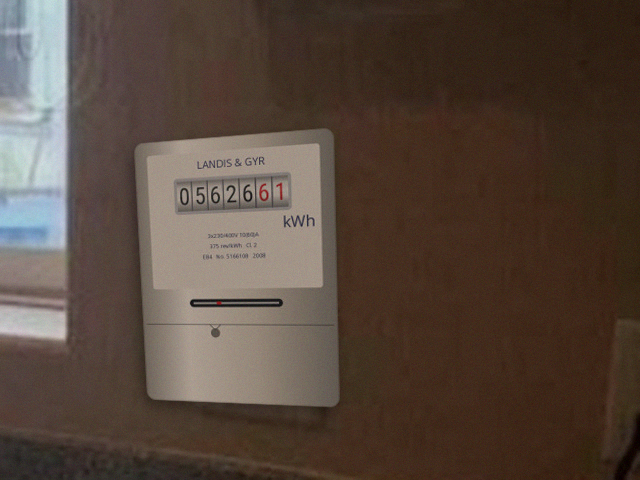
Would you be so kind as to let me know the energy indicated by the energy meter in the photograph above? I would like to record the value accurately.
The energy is 5626.61 kWh
